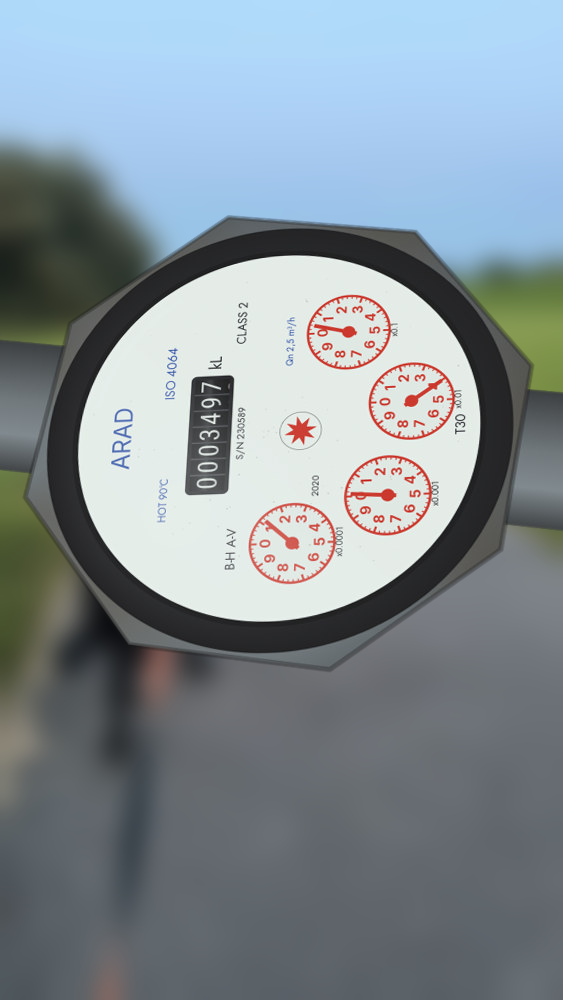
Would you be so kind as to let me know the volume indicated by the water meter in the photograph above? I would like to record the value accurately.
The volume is 3497.0401 kL
